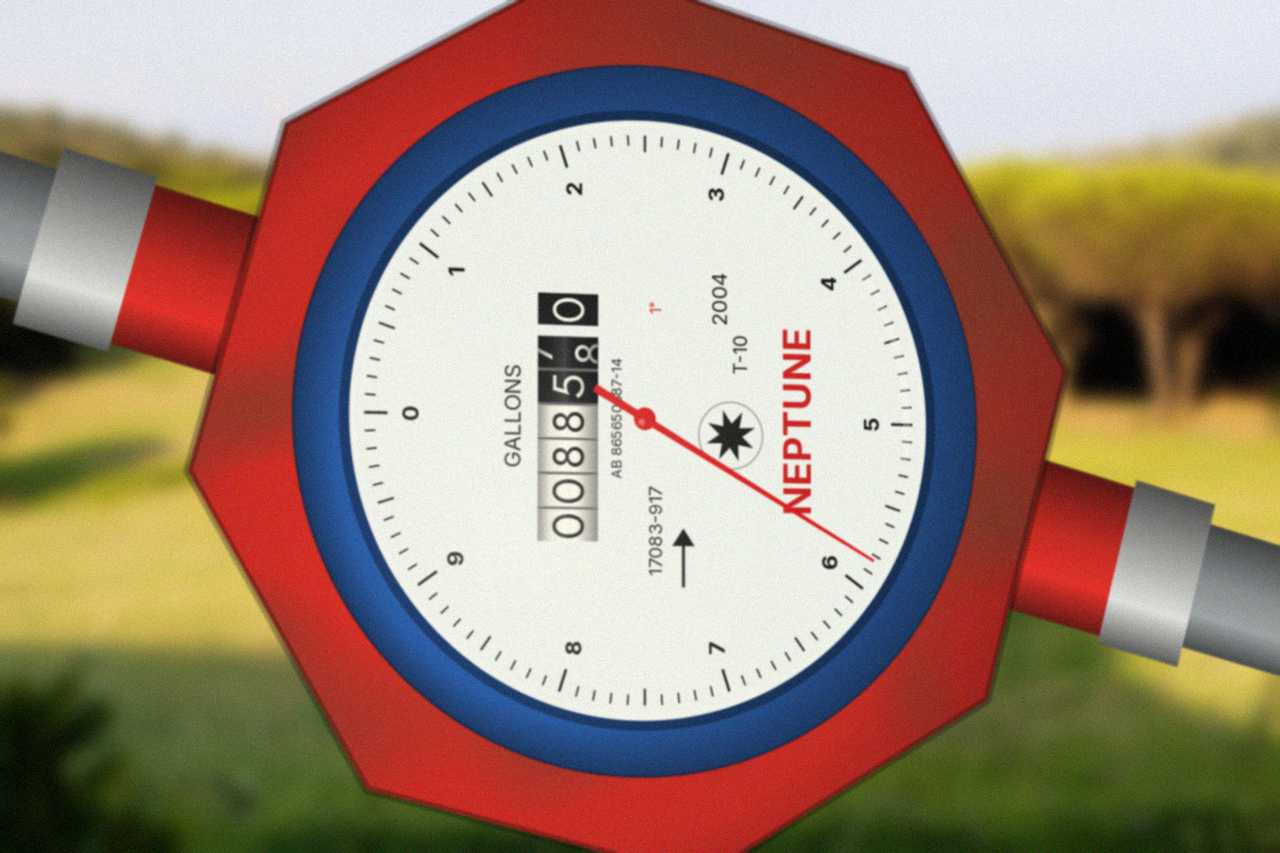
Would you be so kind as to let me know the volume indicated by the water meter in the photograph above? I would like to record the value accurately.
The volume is 88575.8 gal
